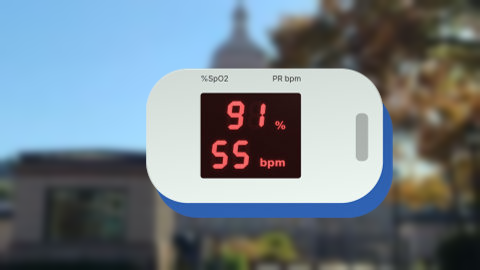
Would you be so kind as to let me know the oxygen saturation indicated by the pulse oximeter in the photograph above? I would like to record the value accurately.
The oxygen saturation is 91 %
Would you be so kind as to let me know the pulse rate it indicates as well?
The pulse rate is 55 bpm
